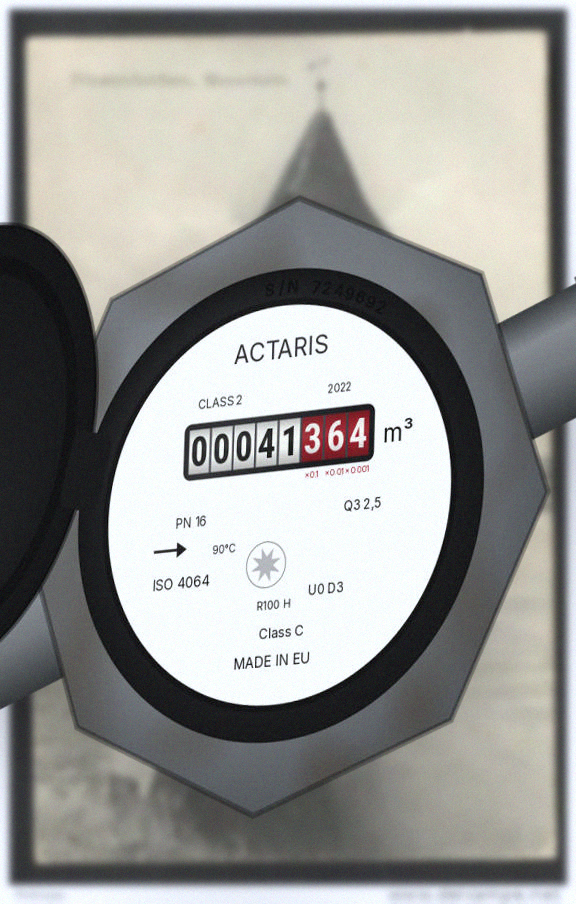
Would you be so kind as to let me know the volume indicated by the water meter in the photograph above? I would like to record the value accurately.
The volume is 41.364 m³
